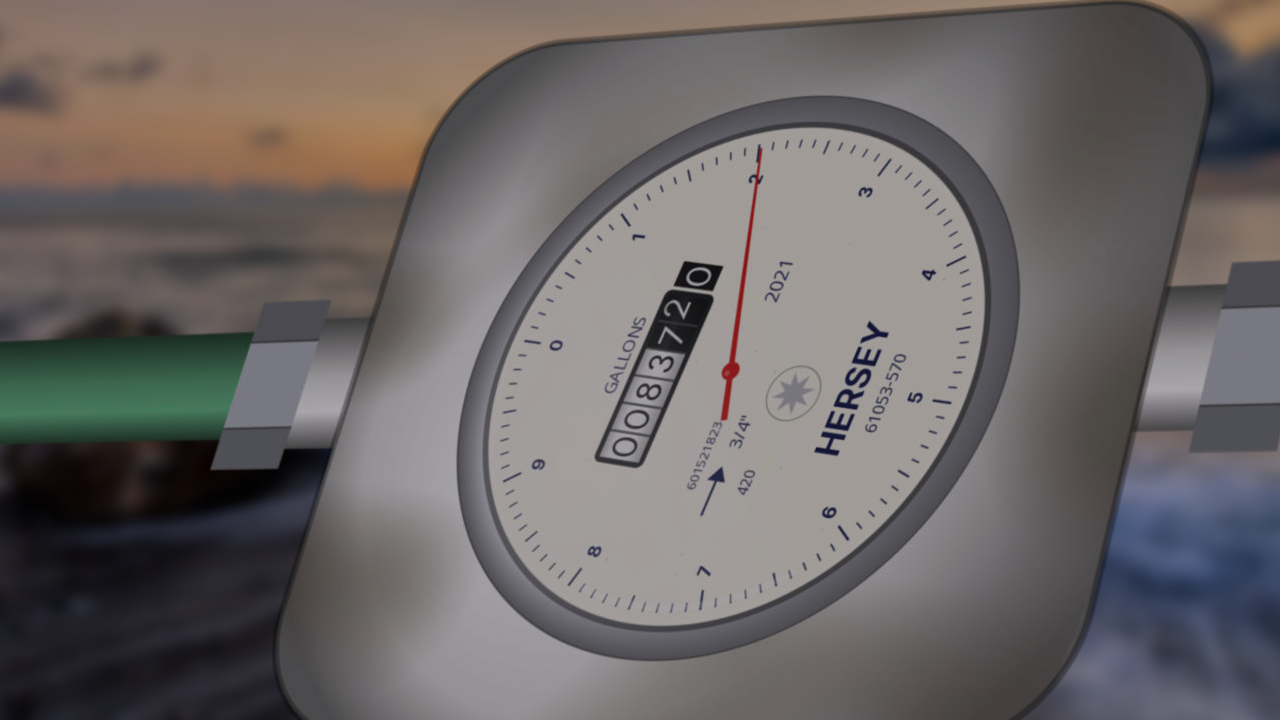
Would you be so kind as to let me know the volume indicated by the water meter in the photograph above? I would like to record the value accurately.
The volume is 83722.0 gal
